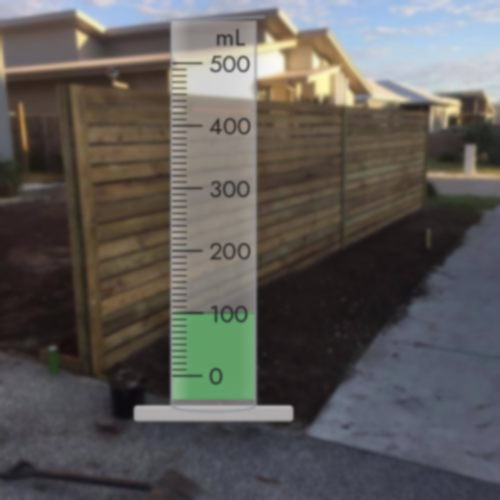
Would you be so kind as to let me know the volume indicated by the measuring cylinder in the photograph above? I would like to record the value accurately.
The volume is 100 mL
